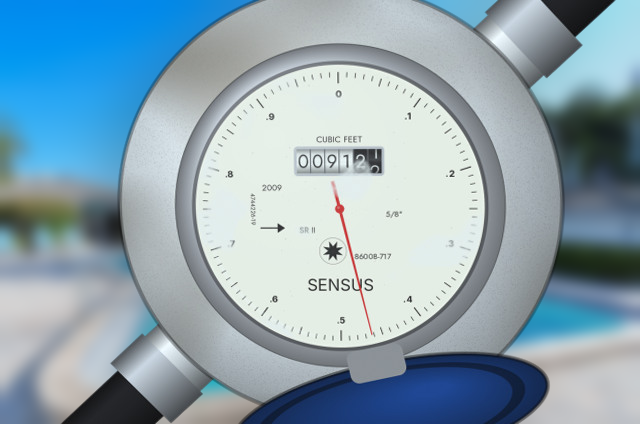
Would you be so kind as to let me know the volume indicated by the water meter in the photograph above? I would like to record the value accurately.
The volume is 9121.46 ft³
